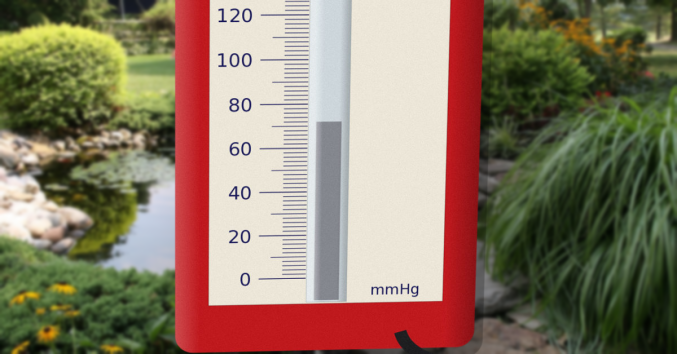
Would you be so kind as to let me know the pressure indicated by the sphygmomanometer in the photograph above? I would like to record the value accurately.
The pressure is 72 mmHg
